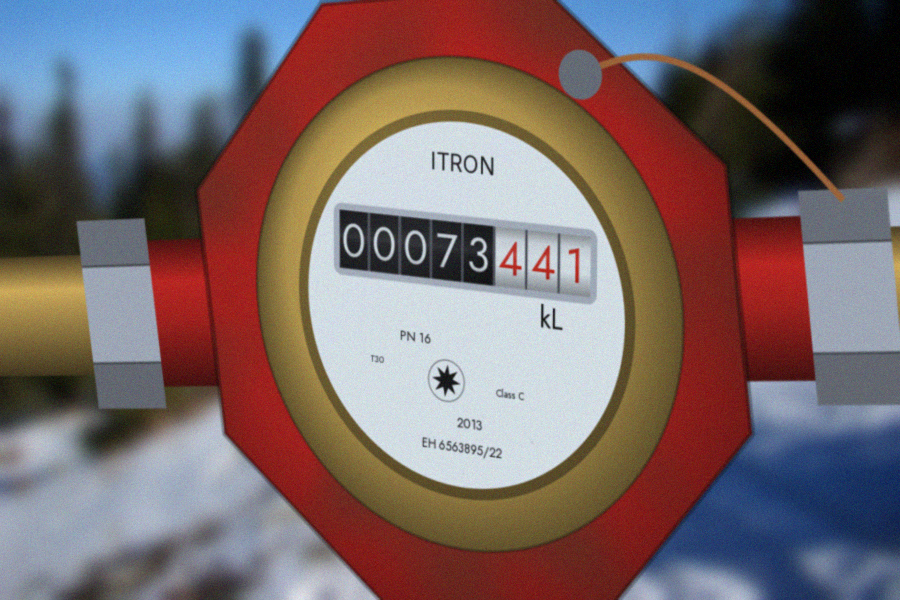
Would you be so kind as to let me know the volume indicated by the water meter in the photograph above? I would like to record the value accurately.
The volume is 73.441 kL
